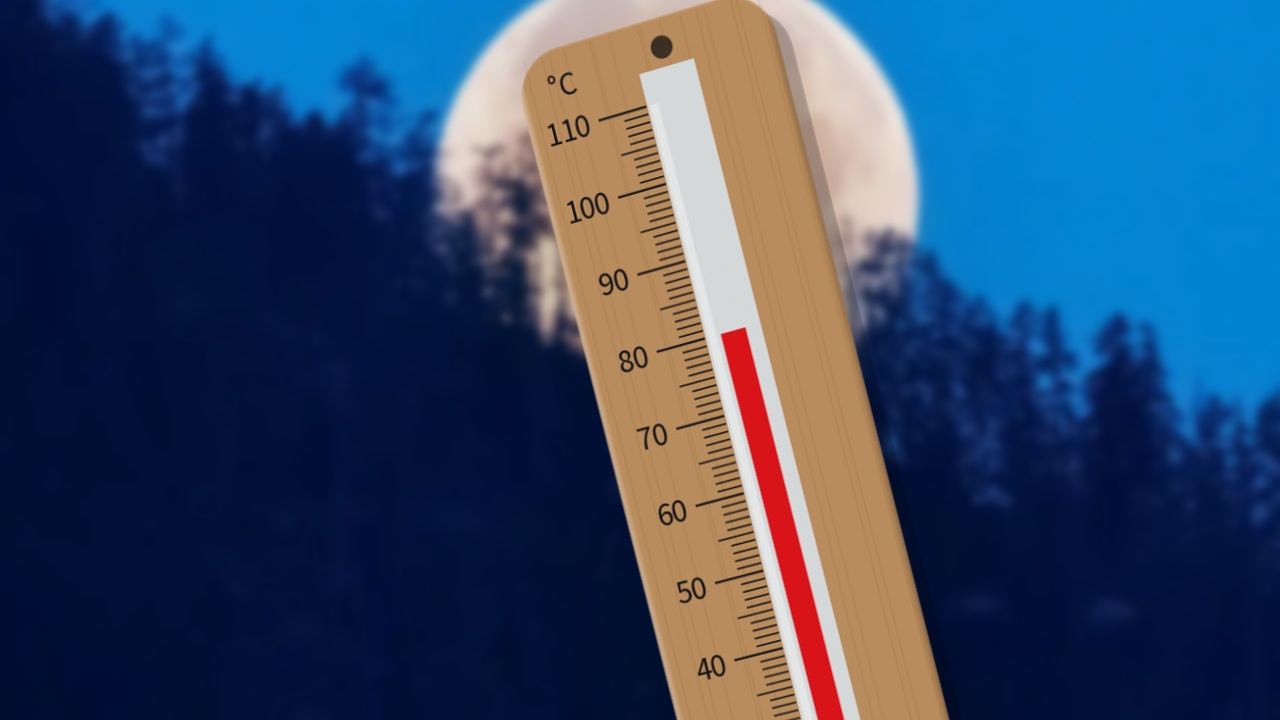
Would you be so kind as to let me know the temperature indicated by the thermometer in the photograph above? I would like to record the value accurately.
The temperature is 80 °C
